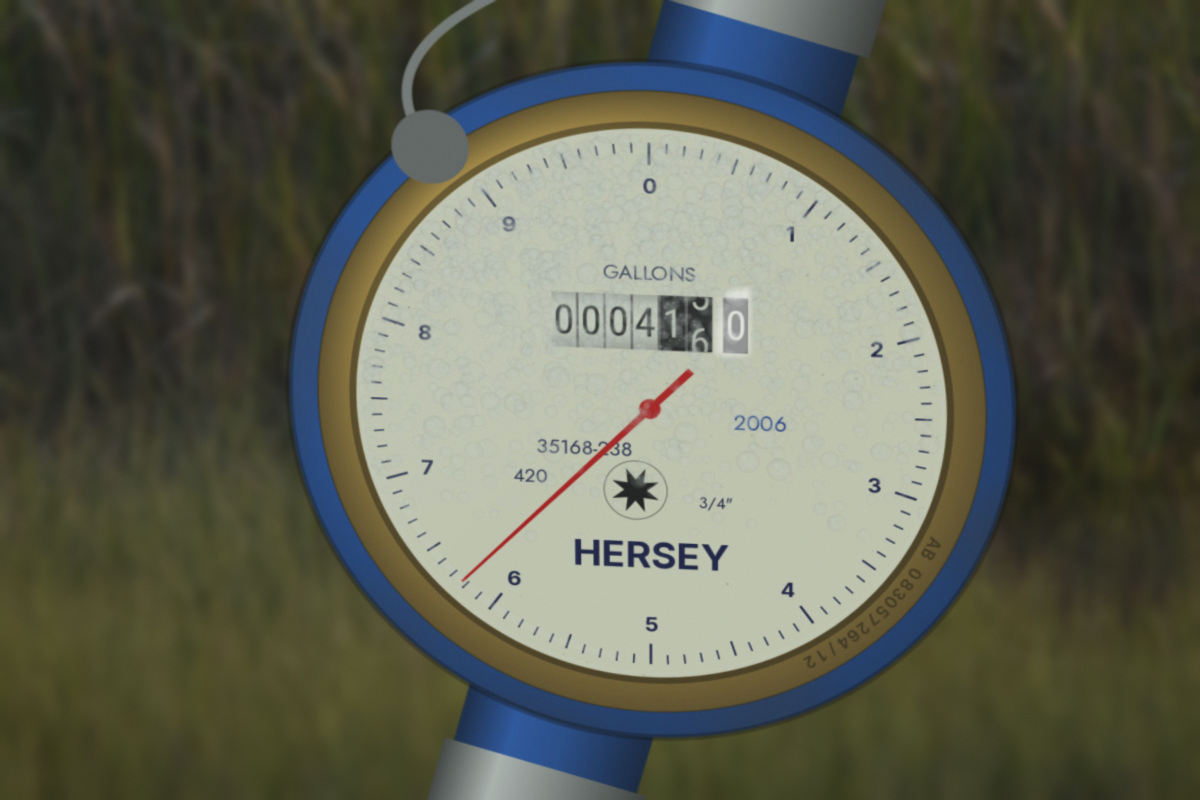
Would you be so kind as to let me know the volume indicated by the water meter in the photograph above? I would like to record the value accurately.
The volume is 4156.2 gal
